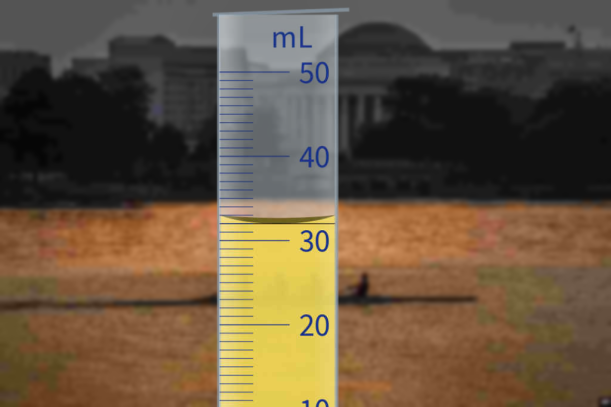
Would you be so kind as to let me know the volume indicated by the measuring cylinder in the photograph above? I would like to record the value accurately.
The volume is 32 mL
